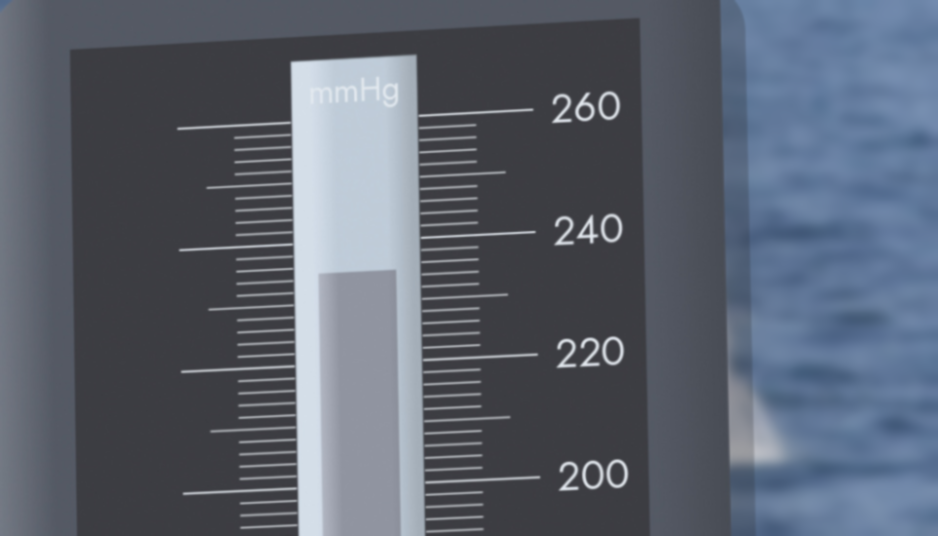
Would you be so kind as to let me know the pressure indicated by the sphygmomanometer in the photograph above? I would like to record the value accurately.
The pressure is 235 mmHg
